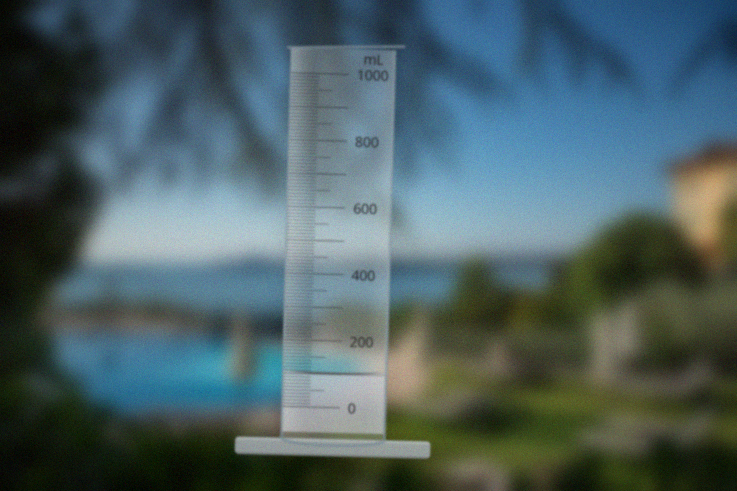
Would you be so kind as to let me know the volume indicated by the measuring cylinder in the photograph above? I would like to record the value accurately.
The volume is 100 mL
